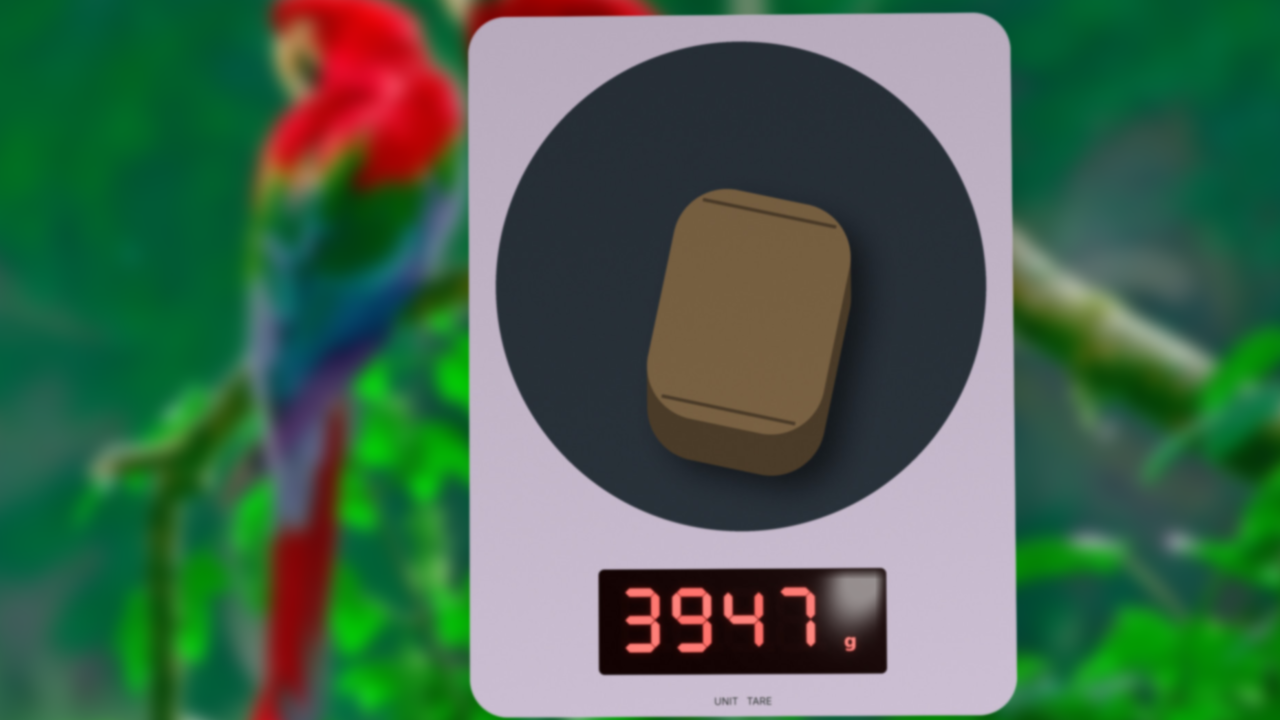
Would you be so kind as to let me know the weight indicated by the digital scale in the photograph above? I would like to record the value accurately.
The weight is 3947 g
